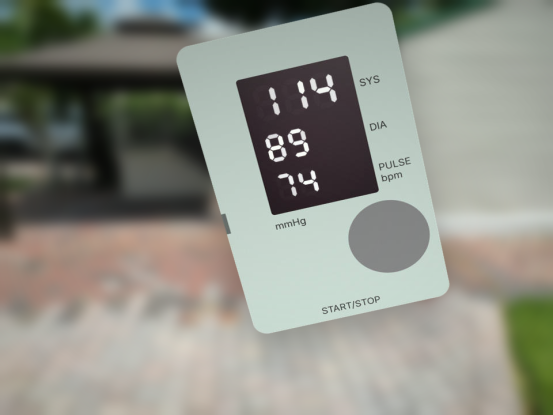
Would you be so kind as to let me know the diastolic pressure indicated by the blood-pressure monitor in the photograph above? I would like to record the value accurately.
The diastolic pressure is 89 mmHg
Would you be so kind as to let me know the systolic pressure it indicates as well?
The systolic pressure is 114 mmHg
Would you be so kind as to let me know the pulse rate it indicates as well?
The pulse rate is 74 bpm
